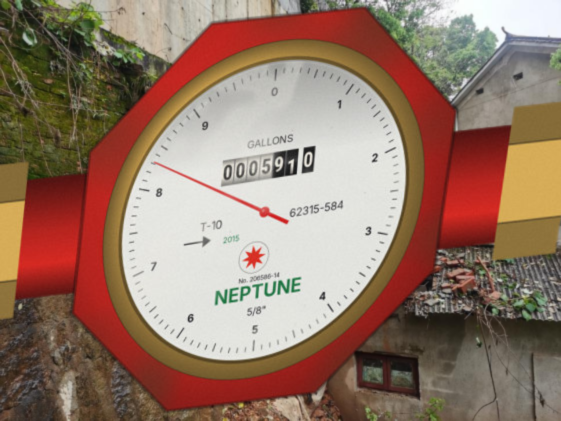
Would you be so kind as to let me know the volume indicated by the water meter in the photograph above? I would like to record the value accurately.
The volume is 5908.3 gal
